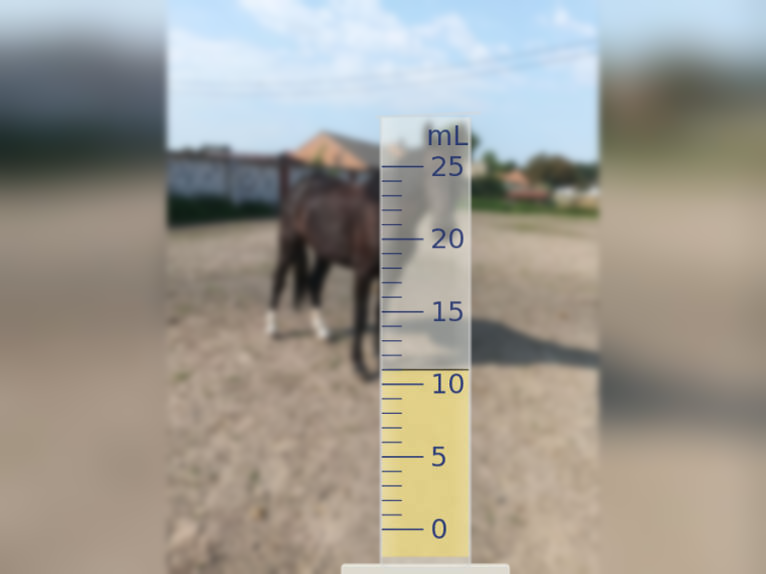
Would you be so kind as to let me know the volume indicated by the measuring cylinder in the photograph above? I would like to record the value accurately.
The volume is 11 mL
